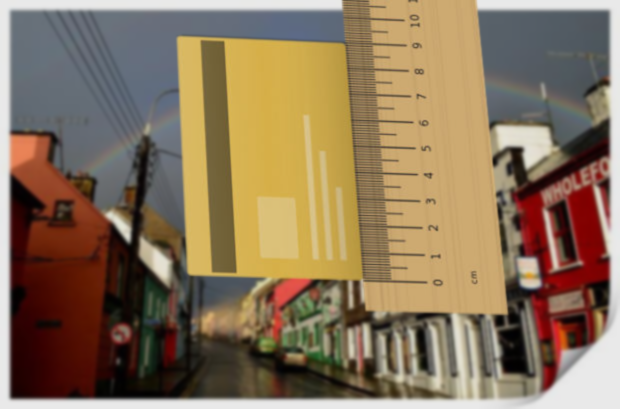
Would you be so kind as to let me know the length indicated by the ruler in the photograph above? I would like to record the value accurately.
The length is 9 cm
